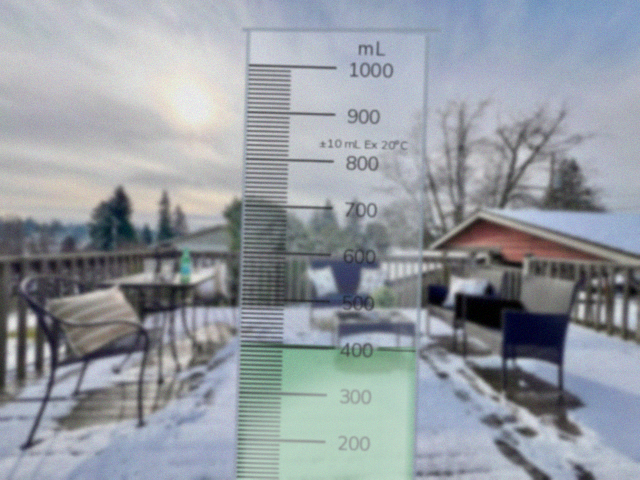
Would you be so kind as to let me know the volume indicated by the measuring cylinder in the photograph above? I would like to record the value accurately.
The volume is 400 mL
